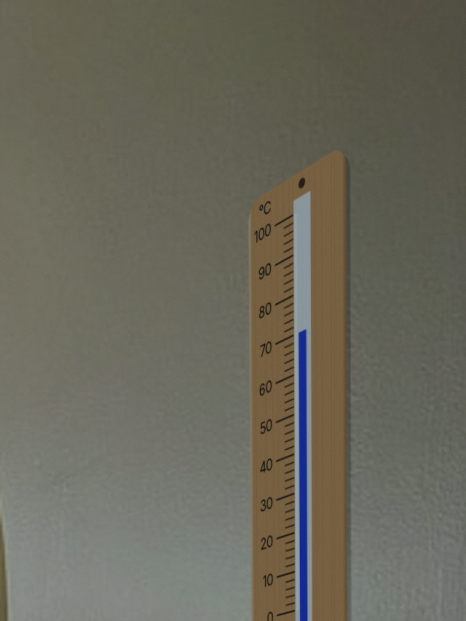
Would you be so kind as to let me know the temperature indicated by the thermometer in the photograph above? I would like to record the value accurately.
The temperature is 70 °C
